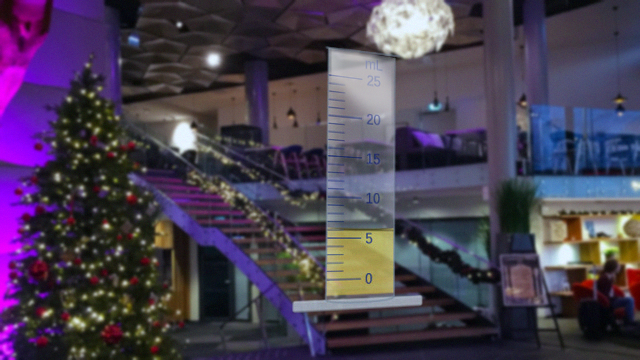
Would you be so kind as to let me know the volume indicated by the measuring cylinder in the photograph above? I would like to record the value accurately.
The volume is 6 mL
